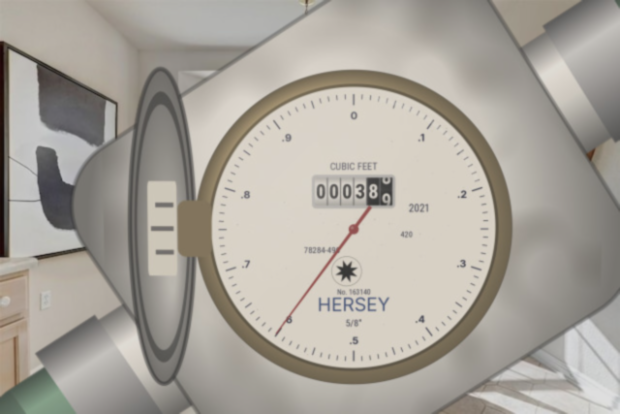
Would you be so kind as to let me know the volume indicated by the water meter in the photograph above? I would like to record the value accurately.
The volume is 388.60 ft³
